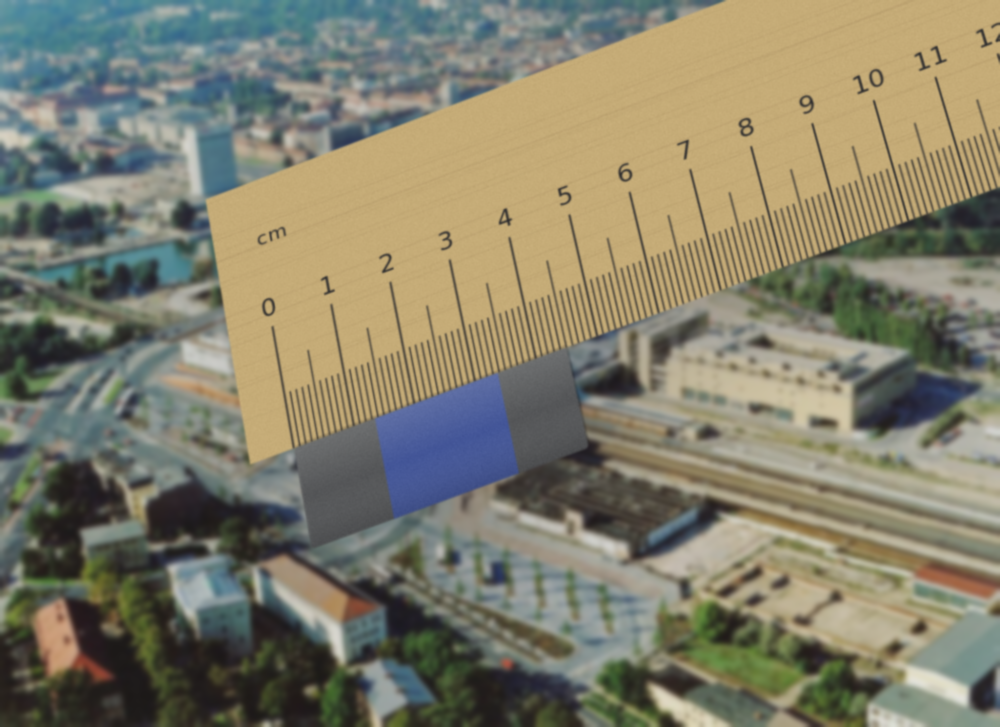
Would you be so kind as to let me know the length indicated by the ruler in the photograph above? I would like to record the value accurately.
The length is 4.5 cm
